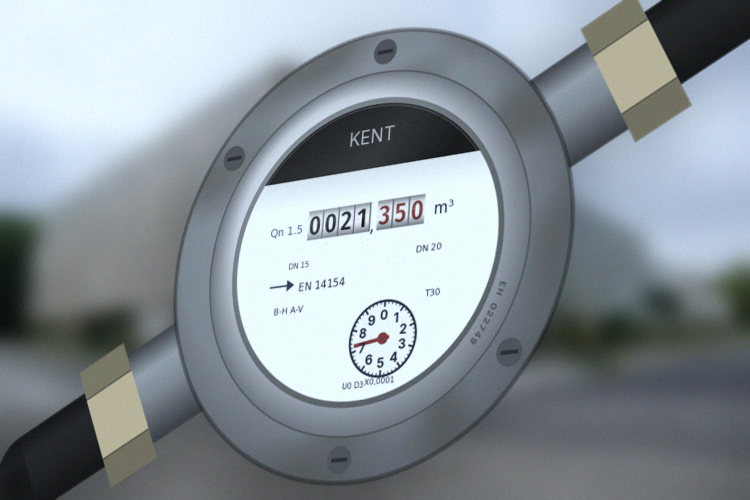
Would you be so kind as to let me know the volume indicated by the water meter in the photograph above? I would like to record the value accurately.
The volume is 21.3507 m³
